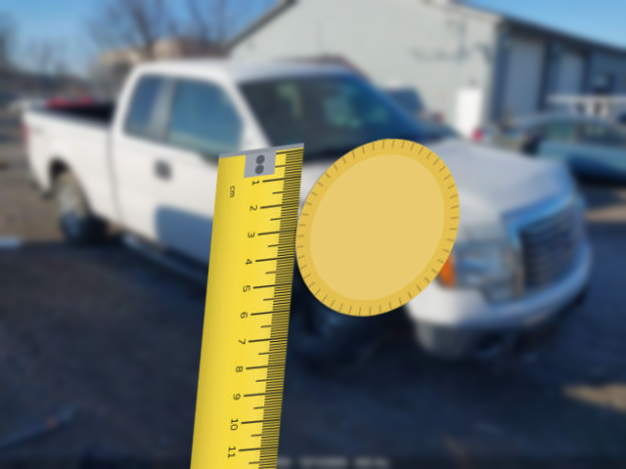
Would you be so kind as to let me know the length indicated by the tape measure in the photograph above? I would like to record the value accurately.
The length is 6.5 cm
